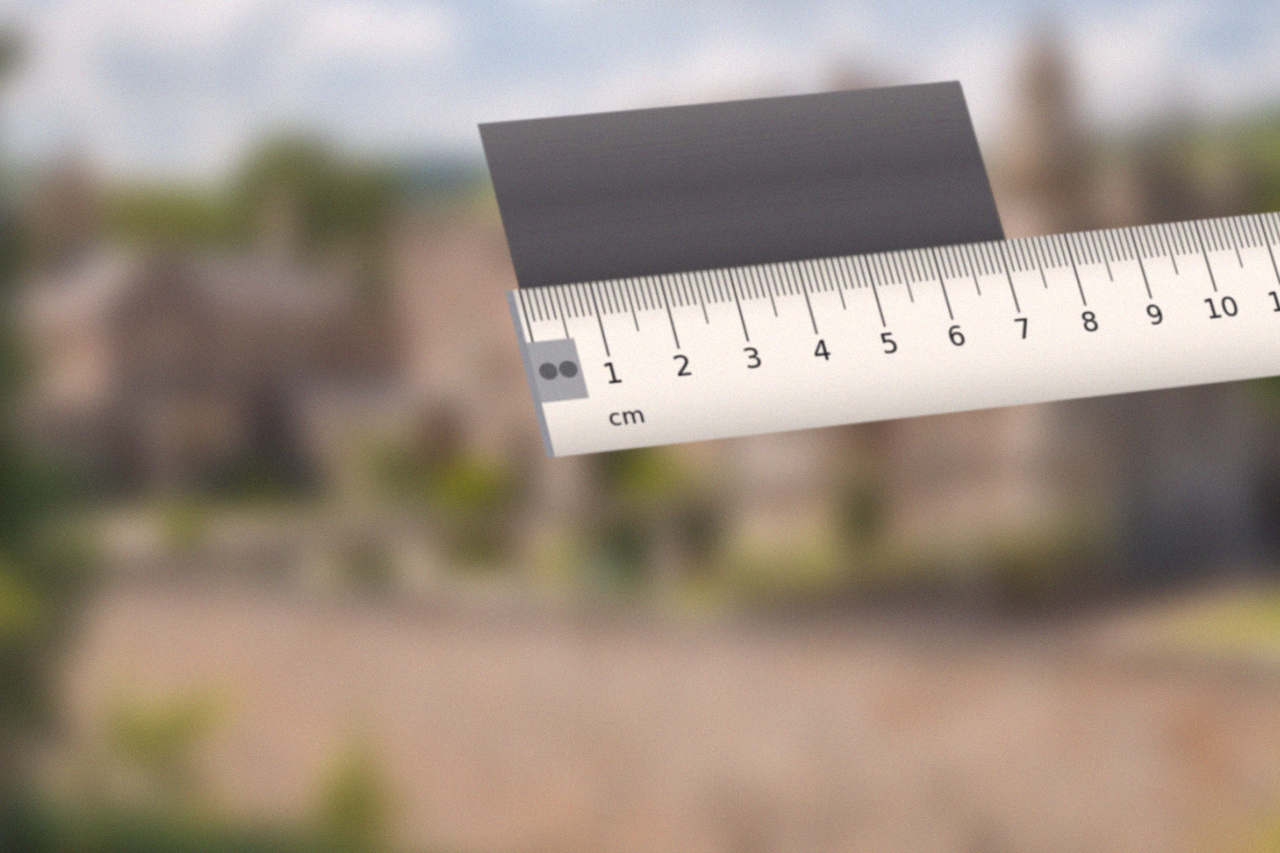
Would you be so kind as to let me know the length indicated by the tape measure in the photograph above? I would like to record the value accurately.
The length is 7.1 cm
